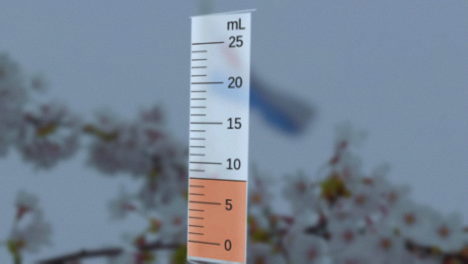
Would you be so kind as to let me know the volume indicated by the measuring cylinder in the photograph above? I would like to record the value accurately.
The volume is 8 mL
